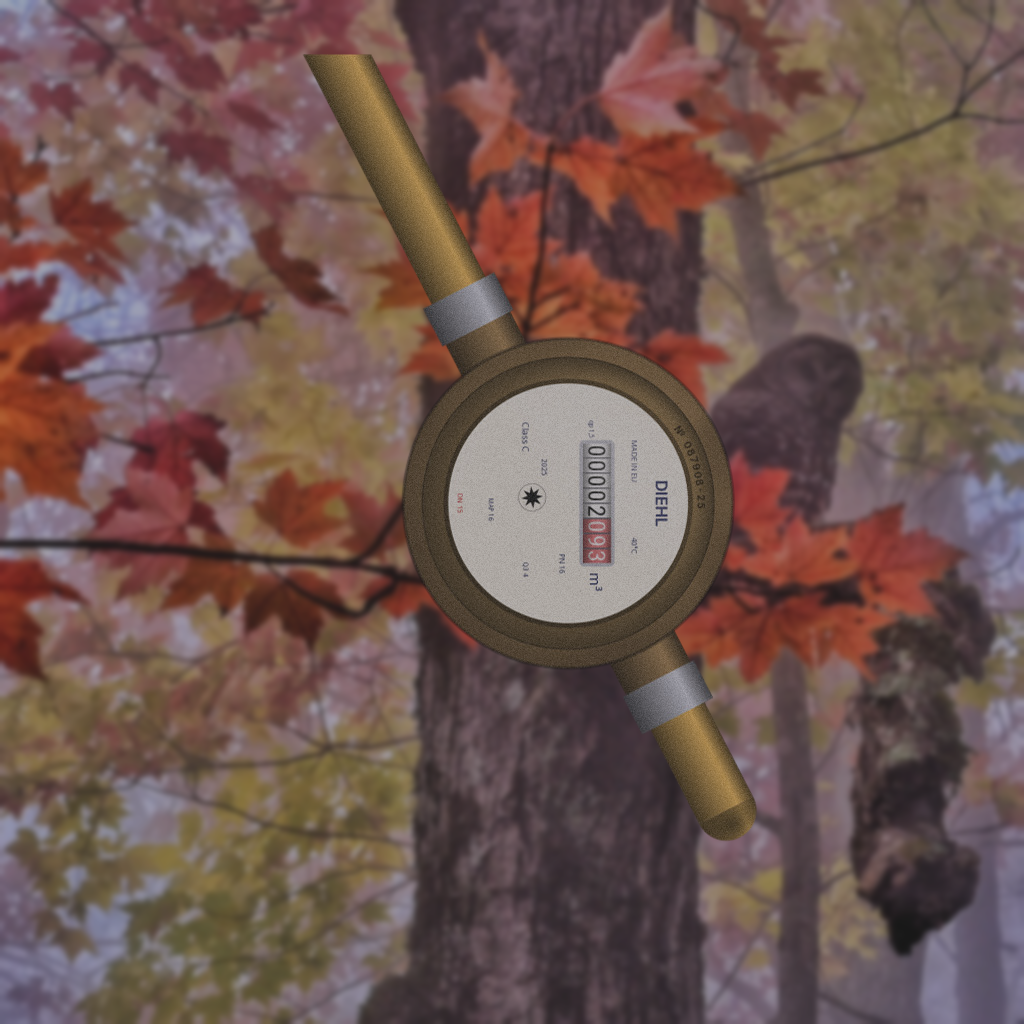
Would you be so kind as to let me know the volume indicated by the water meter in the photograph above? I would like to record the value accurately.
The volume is 2.093 m³
